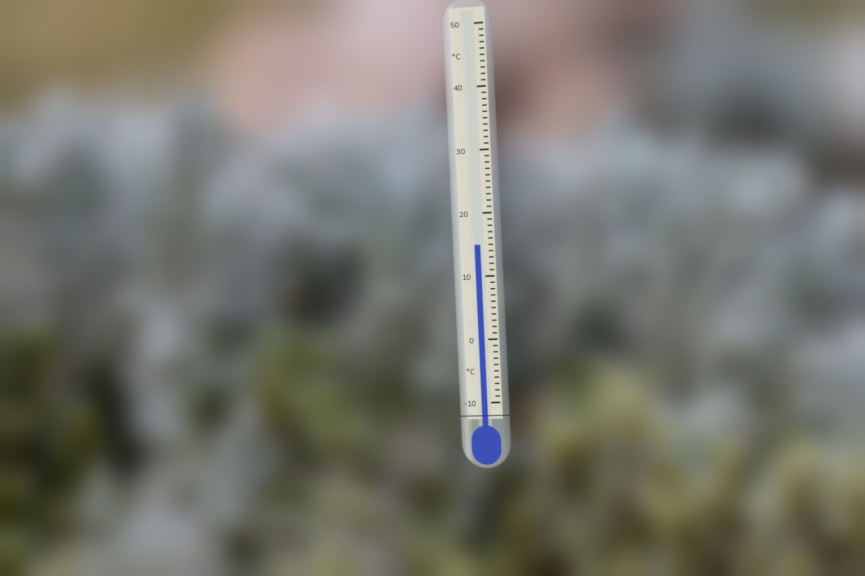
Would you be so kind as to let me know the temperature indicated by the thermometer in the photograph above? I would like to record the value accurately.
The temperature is 15 °C
